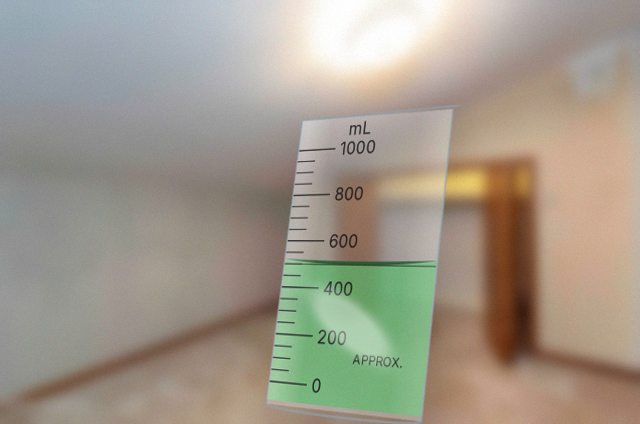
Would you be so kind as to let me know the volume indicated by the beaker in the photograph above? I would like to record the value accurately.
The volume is 500 mL
